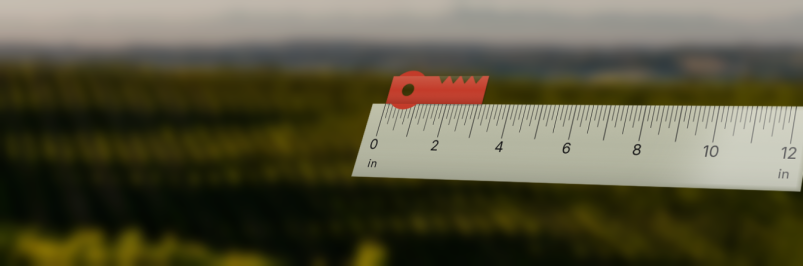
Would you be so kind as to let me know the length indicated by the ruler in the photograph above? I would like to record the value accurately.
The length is 3.125 in
